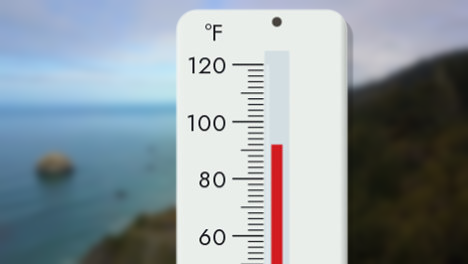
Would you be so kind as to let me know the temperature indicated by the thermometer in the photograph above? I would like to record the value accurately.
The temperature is 92 °F
